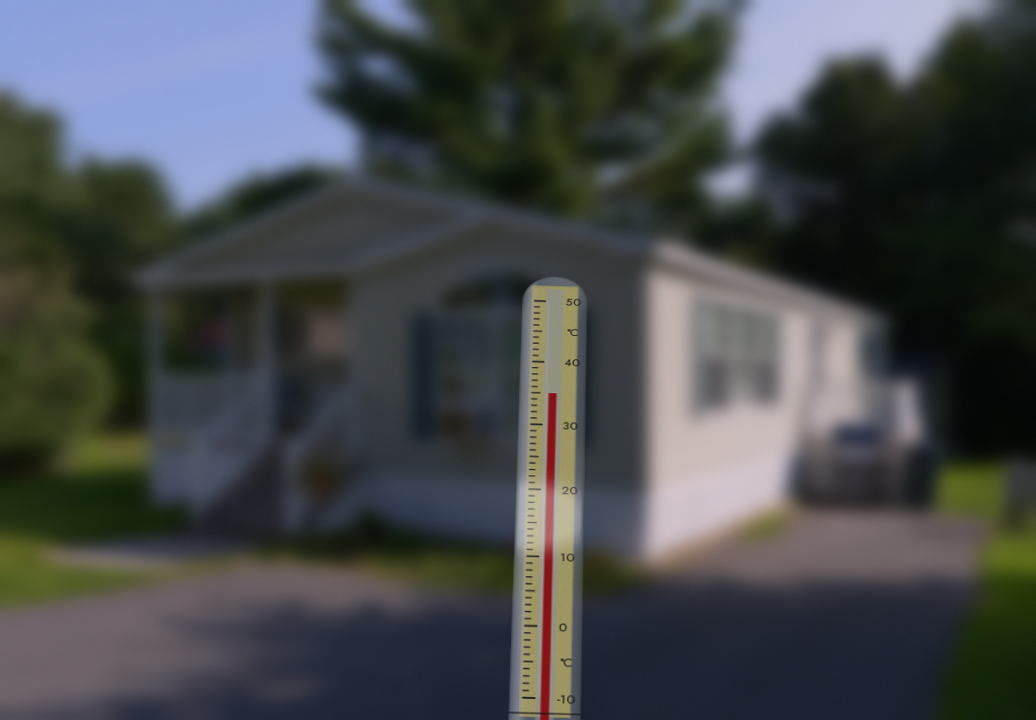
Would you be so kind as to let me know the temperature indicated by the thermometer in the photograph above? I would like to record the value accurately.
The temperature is 35 °C
